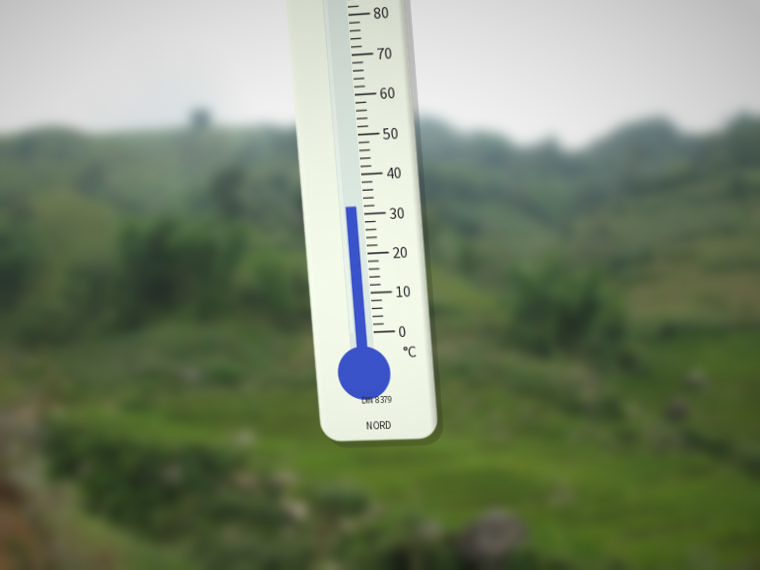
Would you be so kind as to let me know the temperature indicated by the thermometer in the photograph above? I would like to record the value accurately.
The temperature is 32 °C
